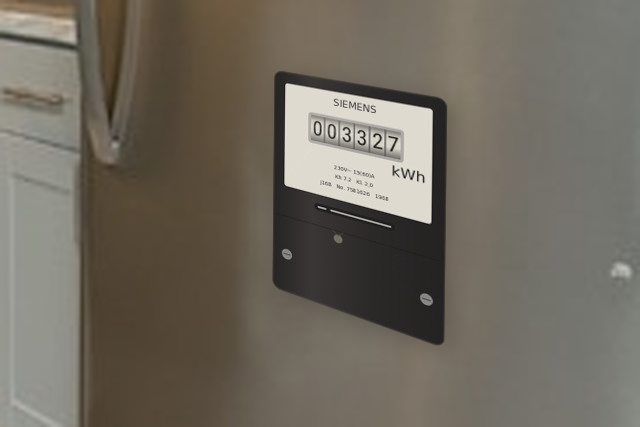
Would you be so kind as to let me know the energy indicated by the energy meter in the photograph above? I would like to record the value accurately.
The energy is 3327 kWh
